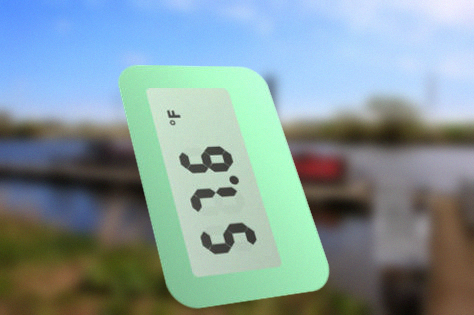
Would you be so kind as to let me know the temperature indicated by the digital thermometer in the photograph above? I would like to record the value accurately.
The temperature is 57.6 °F
